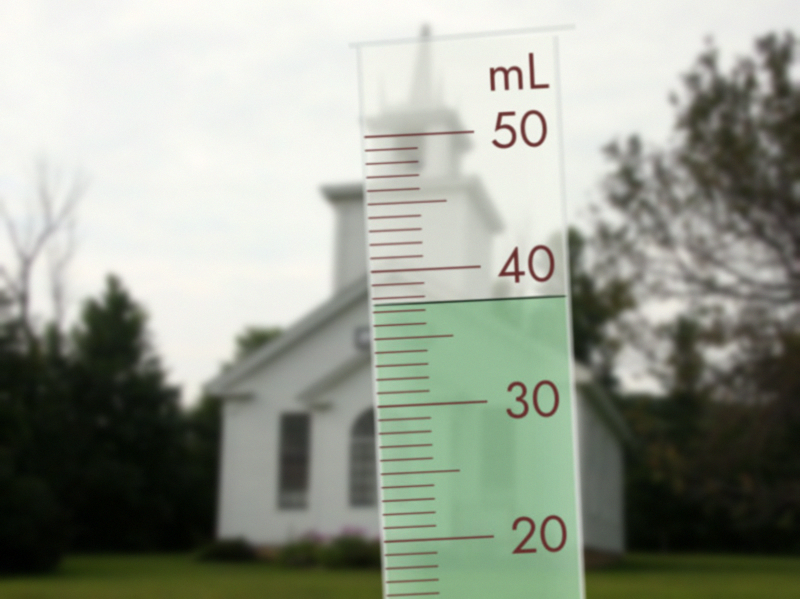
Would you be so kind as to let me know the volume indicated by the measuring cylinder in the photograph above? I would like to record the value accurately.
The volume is 37.5 mL
